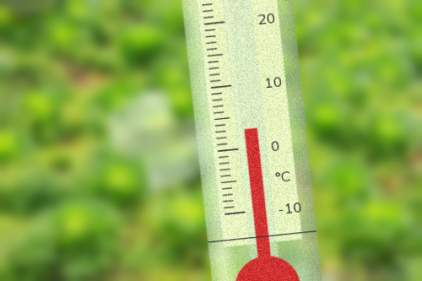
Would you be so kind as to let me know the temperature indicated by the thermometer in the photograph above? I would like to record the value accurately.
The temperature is 3 °C
